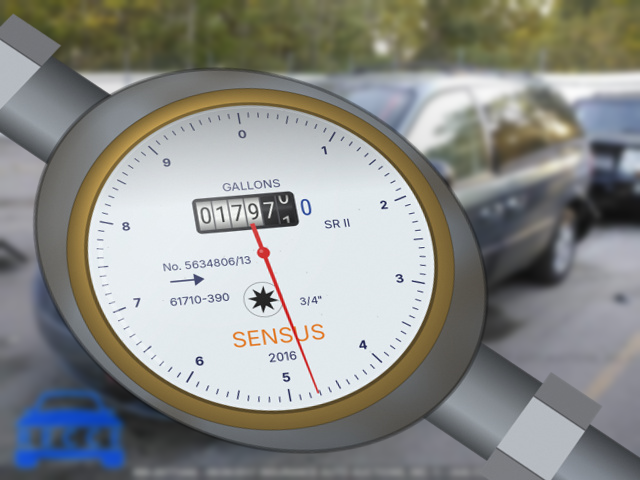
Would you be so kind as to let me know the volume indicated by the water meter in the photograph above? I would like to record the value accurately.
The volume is 179704.7 gal
